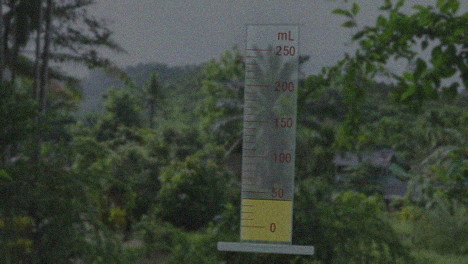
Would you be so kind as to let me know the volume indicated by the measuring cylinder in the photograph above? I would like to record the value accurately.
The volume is 40 mL
